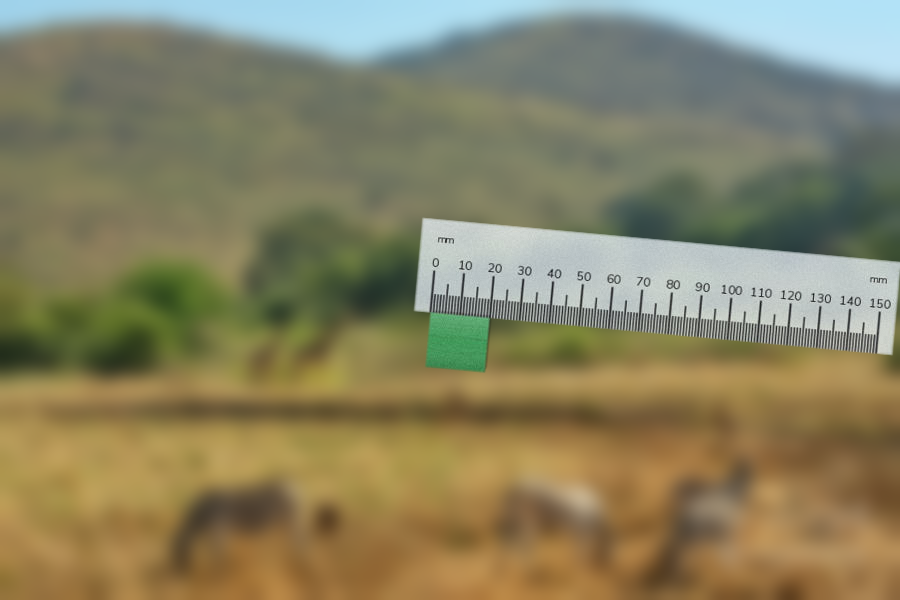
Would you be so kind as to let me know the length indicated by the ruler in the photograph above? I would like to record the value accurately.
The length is 20 mm
